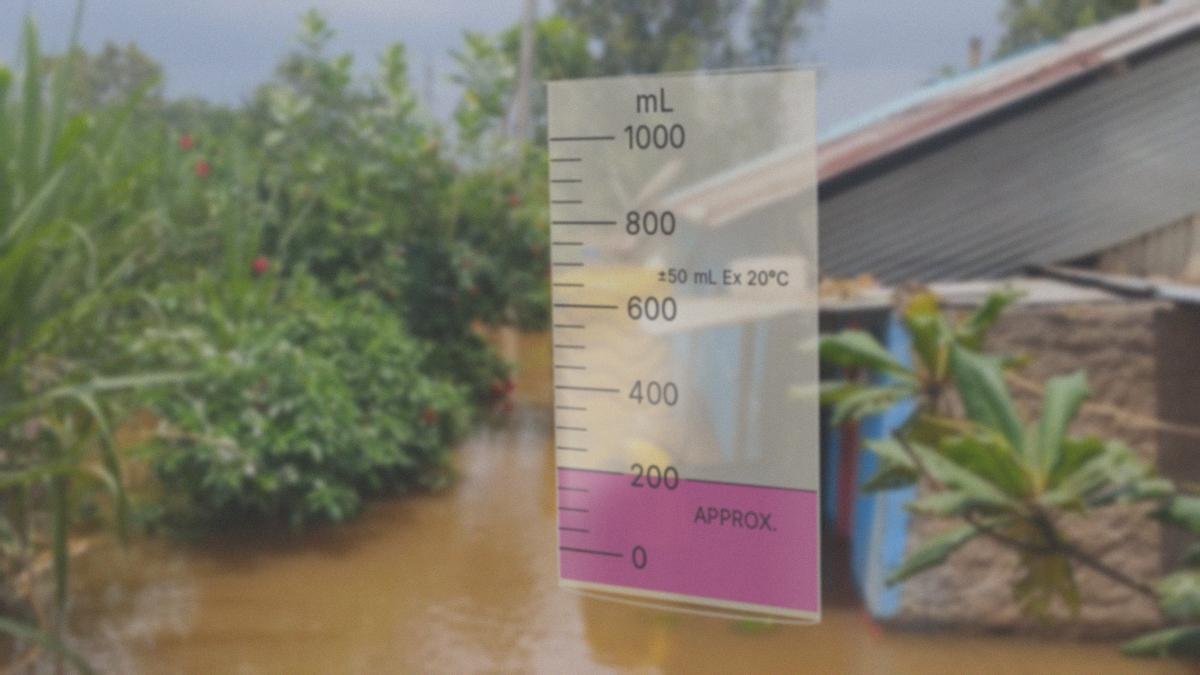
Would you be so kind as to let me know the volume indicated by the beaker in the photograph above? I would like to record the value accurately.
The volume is 200 mL
